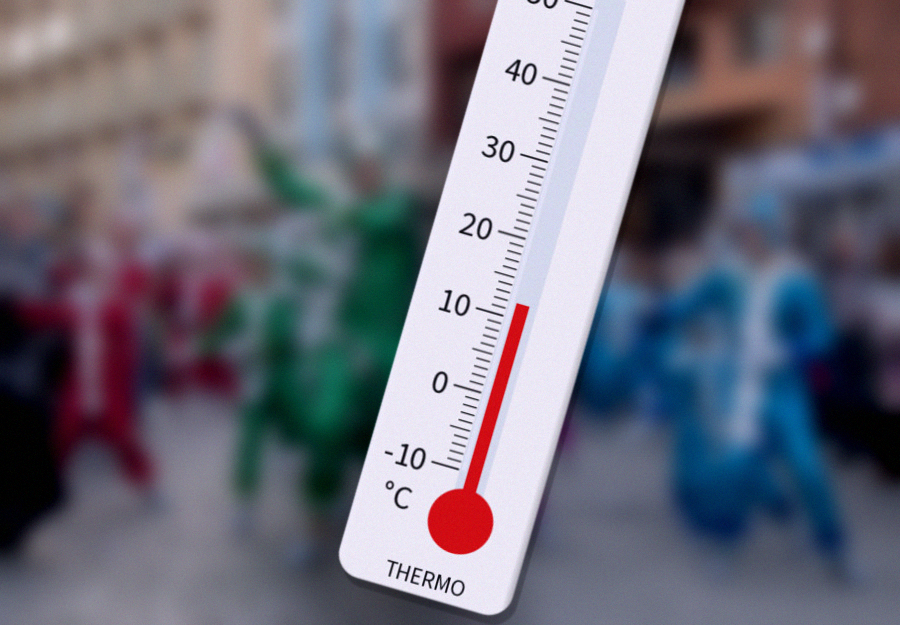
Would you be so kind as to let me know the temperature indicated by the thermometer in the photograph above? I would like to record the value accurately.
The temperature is 12 °C
